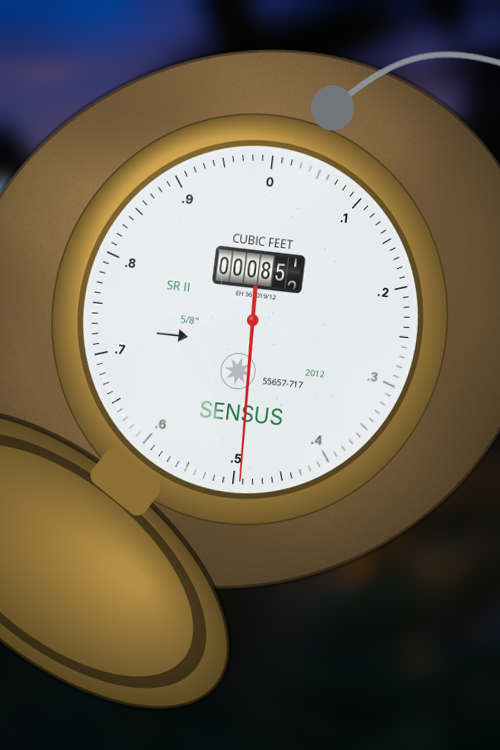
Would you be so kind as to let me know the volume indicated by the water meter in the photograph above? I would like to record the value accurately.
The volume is 851.49 ft³
